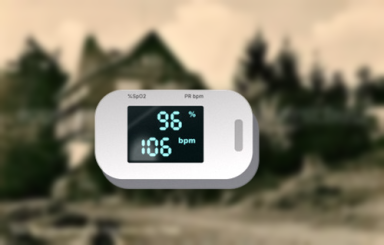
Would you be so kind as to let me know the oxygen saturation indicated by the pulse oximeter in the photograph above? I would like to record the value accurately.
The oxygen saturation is 96 %
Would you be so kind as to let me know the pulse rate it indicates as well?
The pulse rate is 106 bpm
